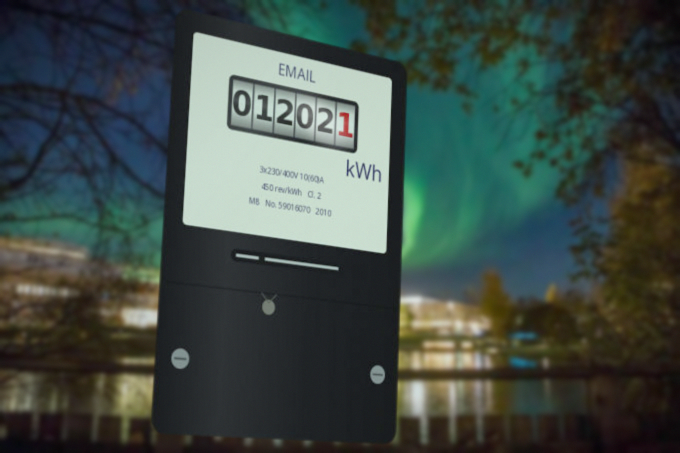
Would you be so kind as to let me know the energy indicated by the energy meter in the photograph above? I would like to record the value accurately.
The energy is 1202.1 kWh
